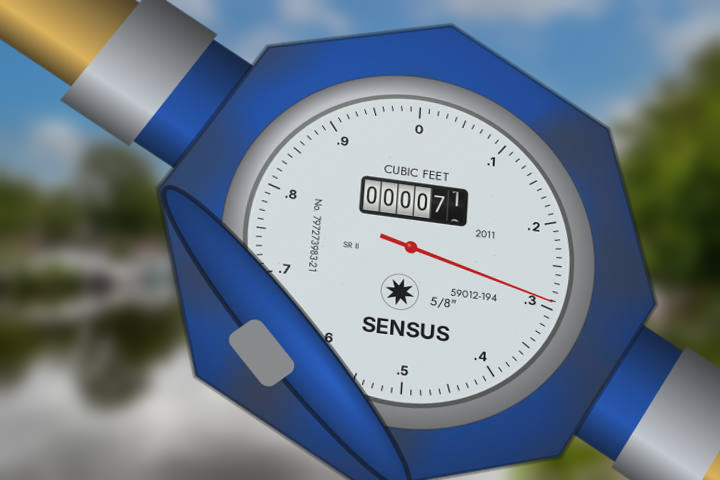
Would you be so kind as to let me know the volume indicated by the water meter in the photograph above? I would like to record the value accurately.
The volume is 71.29 ft³
